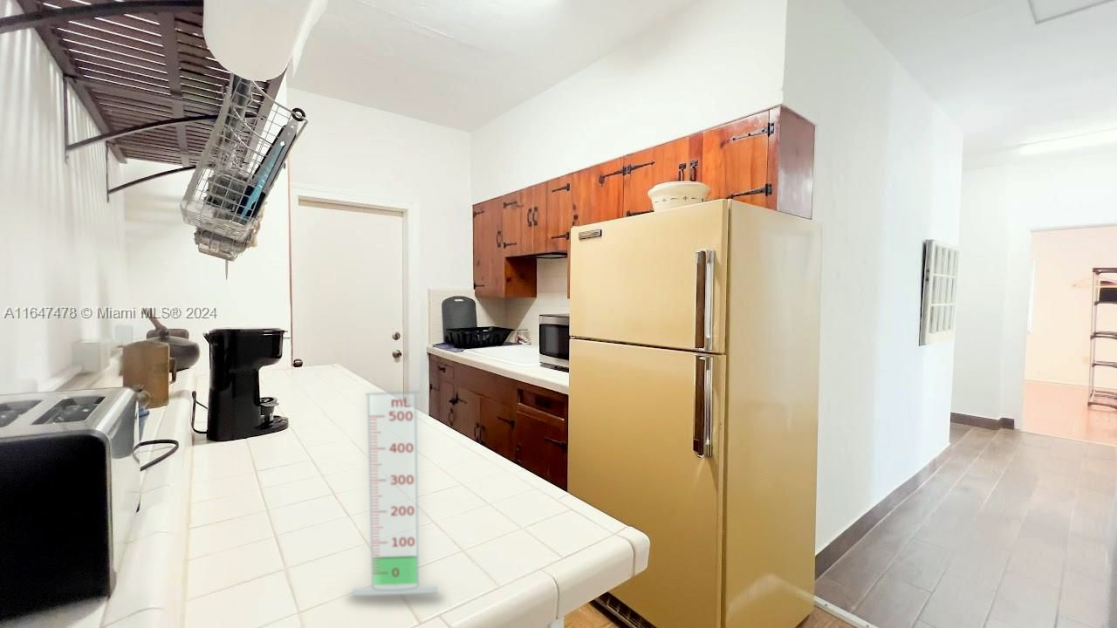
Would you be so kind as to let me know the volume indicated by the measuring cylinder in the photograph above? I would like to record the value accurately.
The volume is 50 mL
